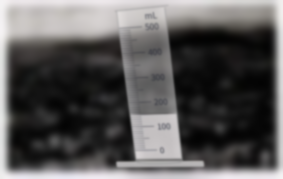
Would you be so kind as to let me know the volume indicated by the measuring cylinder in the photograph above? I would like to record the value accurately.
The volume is 150 mL
